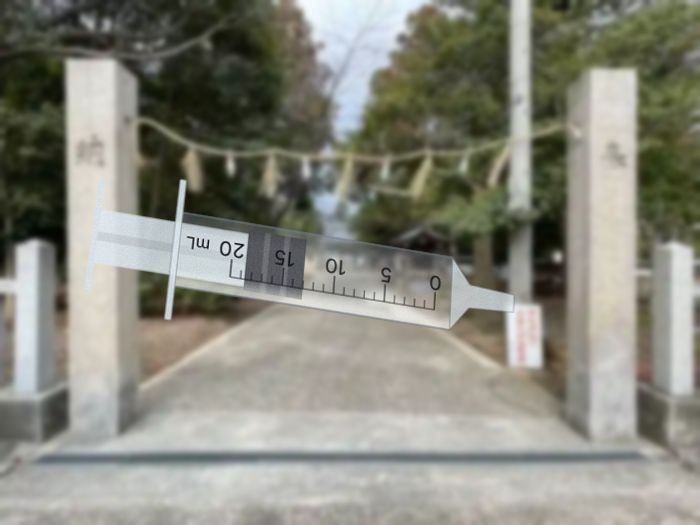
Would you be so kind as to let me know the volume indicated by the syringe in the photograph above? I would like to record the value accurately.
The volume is 13 mL
